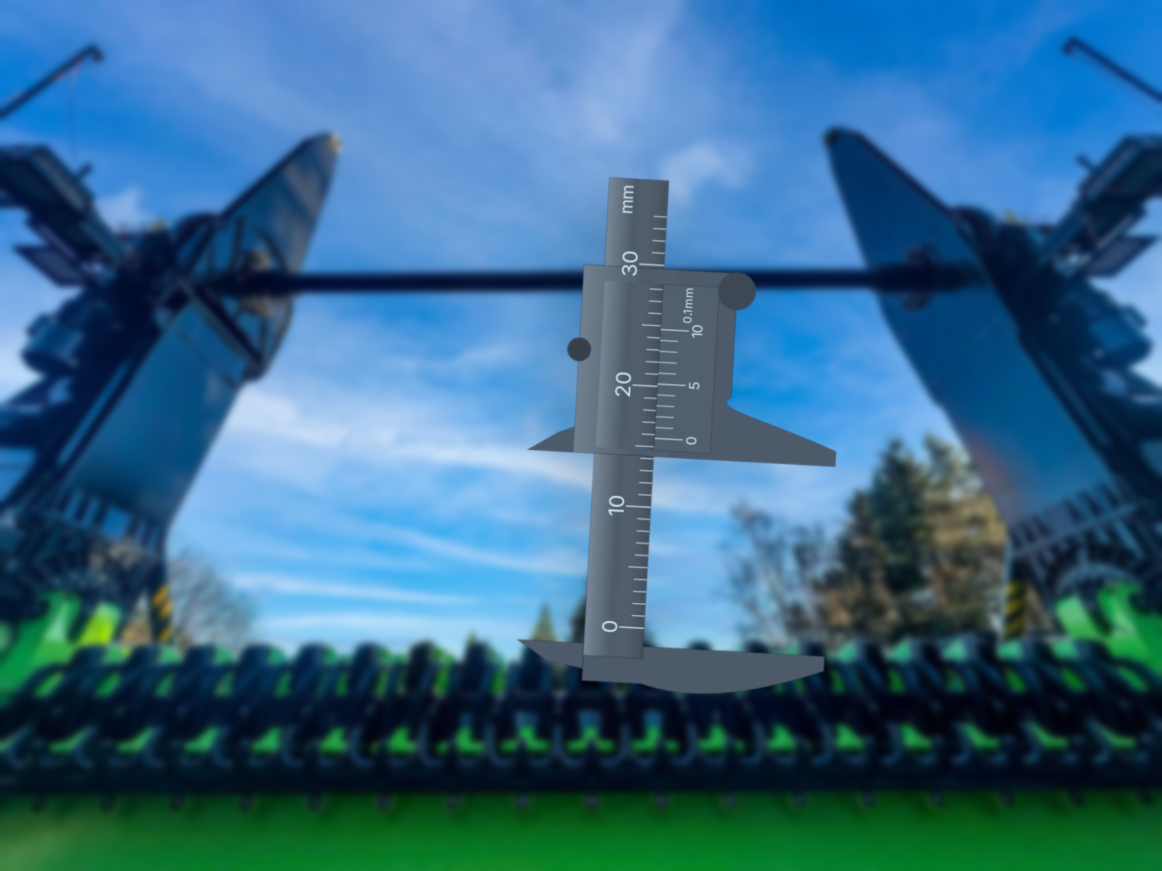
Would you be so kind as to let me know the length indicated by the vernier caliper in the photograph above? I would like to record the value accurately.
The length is 15.7 mm
